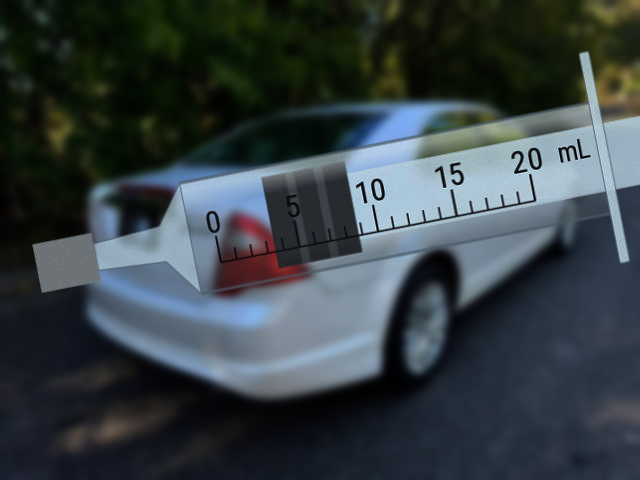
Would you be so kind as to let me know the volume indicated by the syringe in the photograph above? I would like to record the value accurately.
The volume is 3.5 mL
